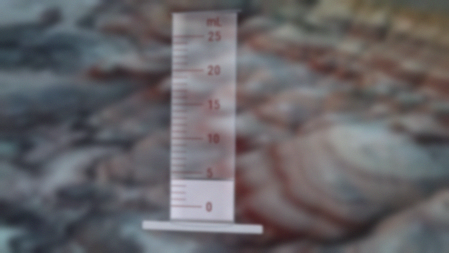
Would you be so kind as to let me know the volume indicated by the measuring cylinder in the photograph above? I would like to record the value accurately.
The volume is 4 mL
